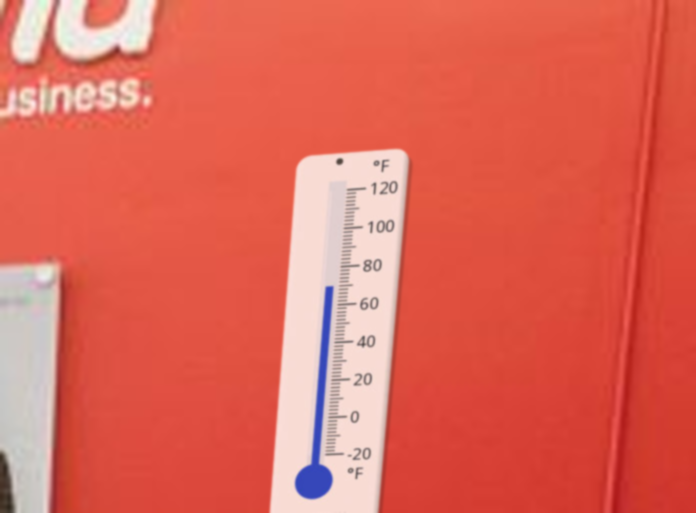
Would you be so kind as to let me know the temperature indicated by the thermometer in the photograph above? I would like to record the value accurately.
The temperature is 70 °F
